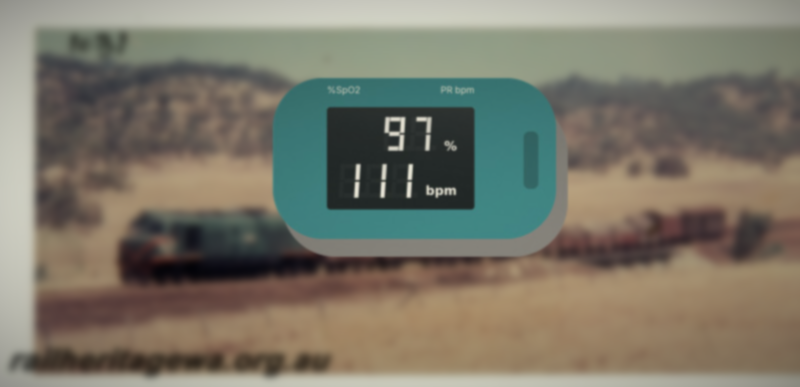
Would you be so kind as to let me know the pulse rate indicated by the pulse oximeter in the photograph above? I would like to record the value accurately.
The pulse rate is 111 bpm
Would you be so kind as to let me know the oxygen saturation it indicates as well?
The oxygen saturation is 97 %
